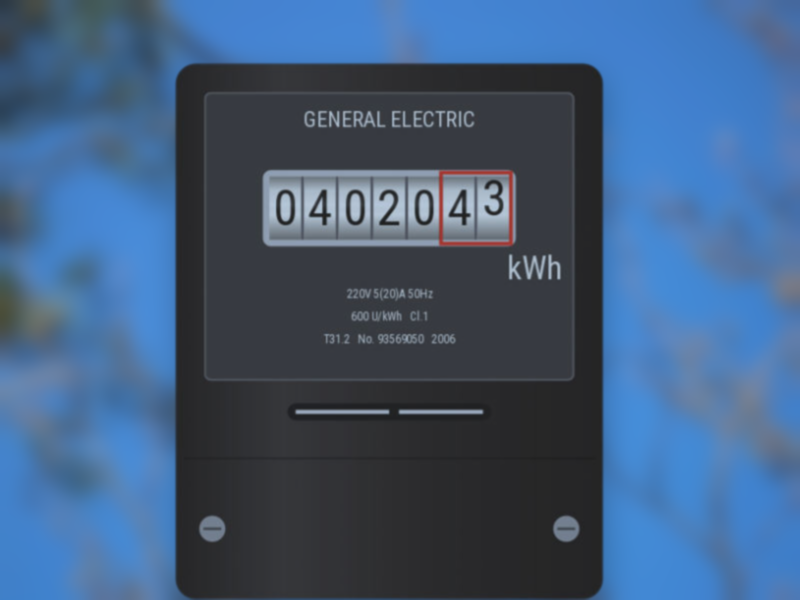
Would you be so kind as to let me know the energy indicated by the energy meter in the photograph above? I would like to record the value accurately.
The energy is 4020.43 kWh
